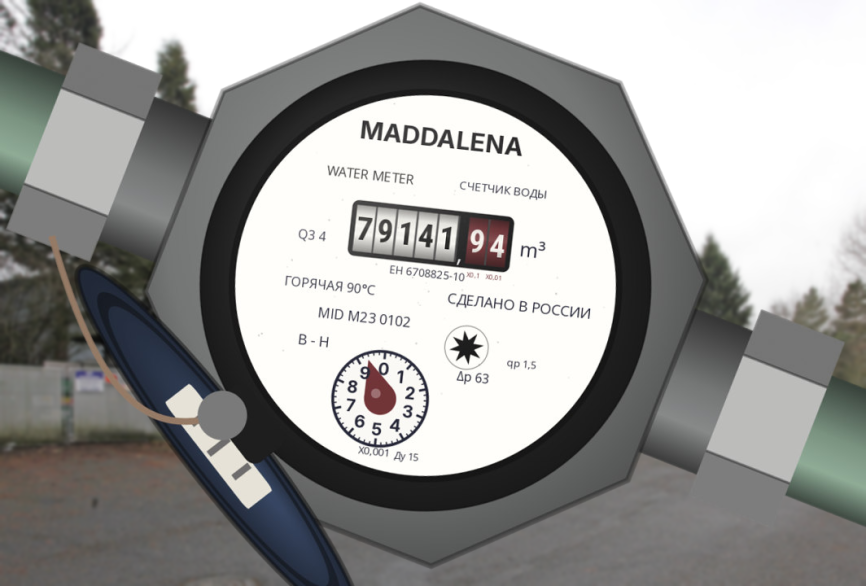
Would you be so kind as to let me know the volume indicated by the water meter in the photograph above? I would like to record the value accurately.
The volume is 79141.939 m³
